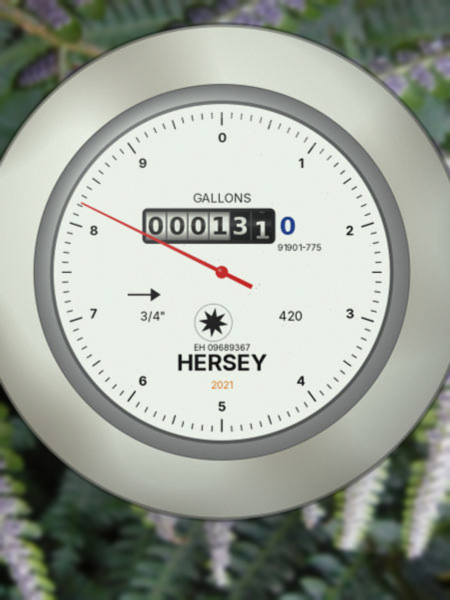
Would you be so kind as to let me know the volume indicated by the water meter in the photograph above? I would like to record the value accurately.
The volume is 1308.2 gal
